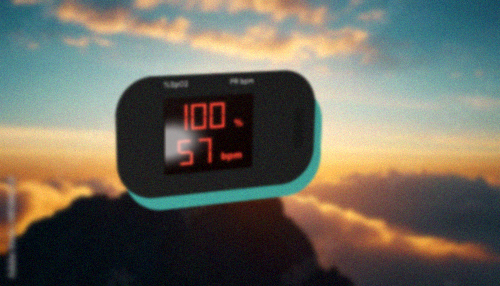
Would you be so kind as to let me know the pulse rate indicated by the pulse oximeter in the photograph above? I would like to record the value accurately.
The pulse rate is 57 bpm
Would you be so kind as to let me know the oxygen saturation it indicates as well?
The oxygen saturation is 100 %
